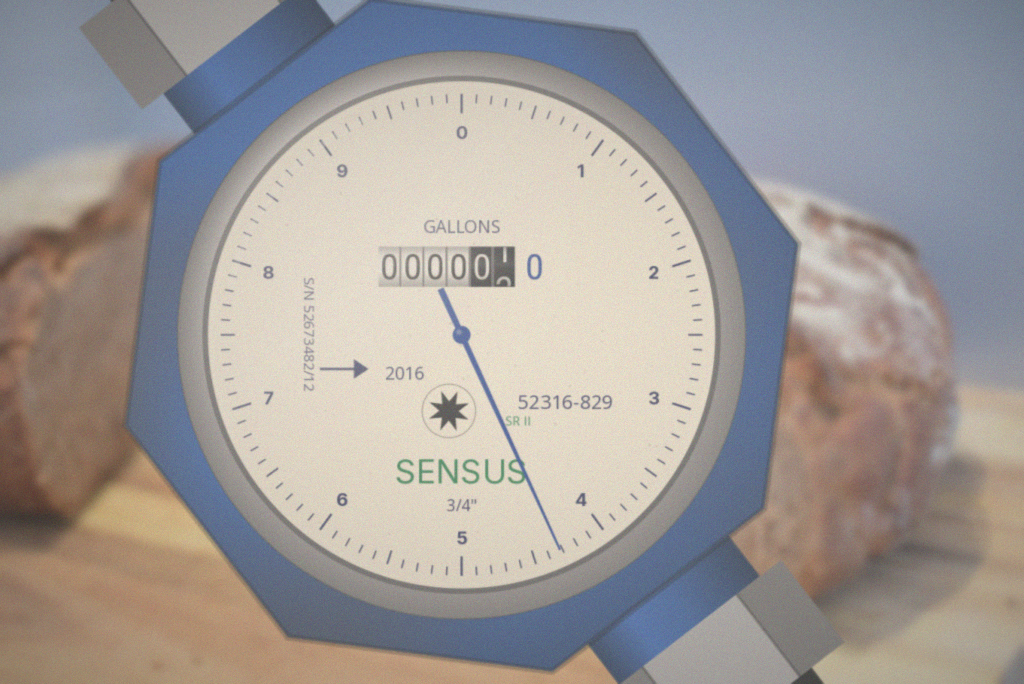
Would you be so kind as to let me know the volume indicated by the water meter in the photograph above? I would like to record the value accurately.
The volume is 14.3 gal
